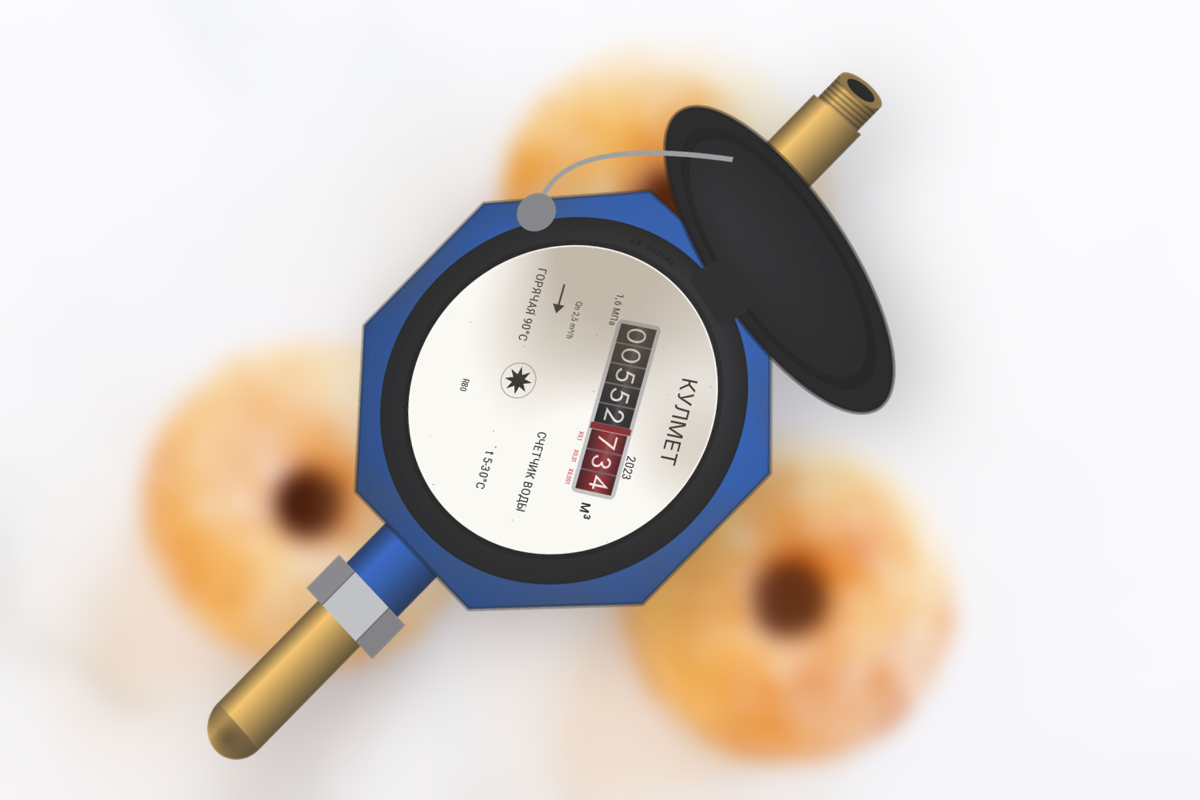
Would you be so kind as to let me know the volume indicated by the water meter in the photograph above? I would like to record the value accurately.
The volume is 552.734 m³
